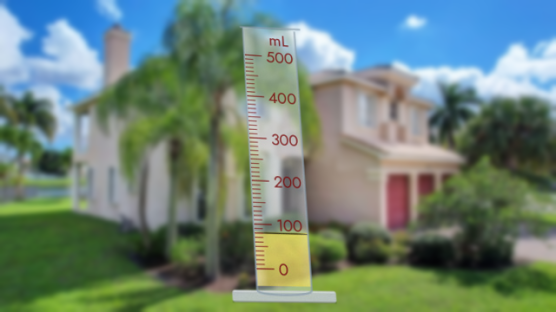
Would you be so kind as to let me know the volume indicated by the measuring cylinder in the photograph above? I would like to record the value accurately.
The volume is 80 mL
